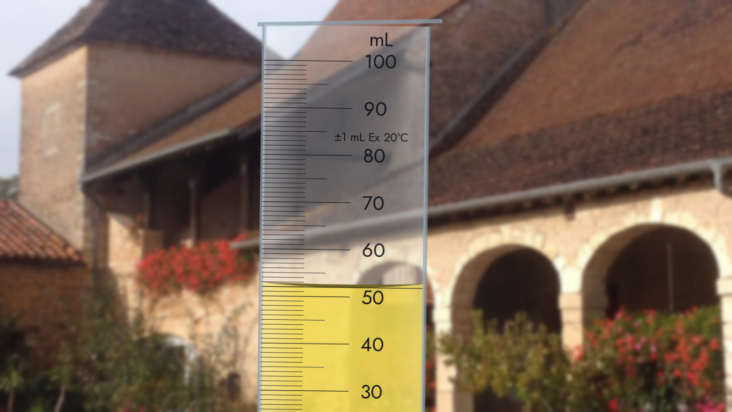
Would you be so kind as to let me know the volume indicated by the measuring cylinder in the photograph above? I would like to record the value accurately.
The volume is 52 mL
